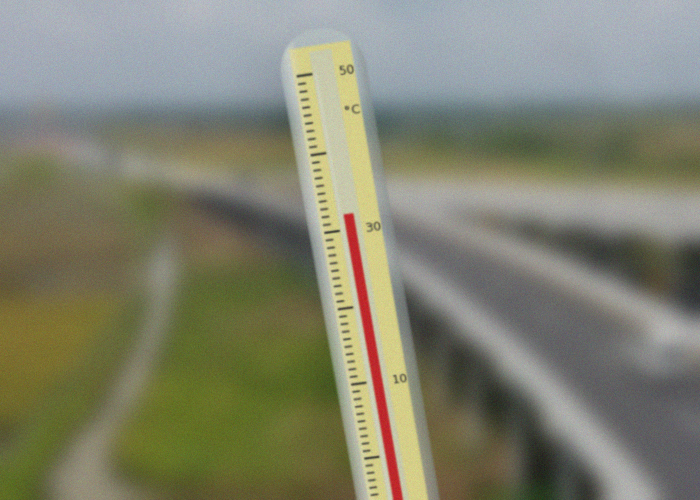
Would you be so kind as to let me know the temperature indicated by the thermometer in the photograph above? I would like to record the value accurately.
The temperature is 32 °C
